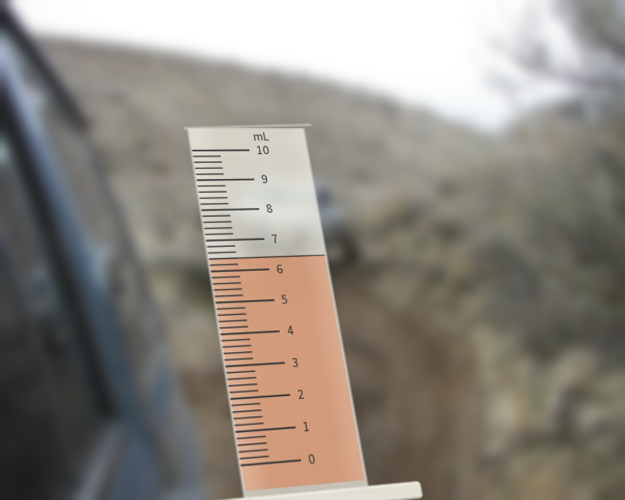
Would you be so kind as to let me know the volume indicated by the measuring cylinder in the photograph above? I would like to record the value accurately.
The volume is 6.4 mL
